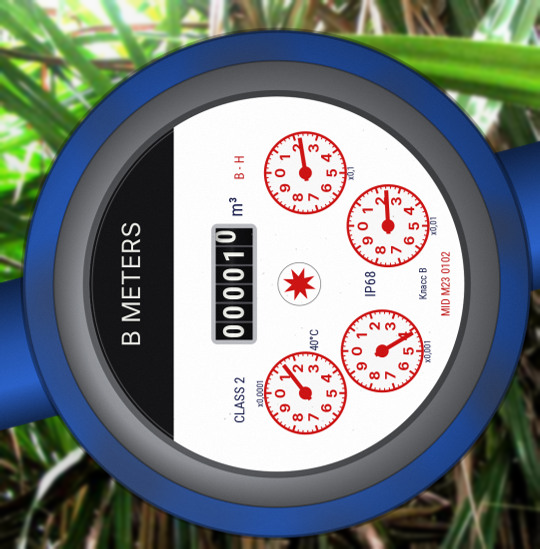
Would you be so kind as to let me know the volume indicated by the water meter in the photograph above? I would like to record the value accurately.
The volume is 10.2241 m³
